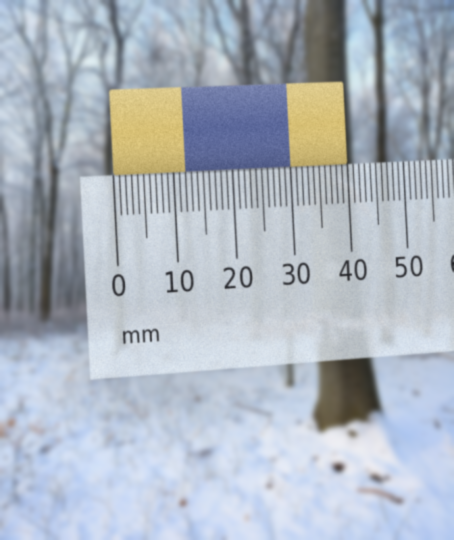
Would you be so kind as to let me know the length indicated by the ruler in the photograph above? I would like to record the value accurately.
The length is 40 mm
